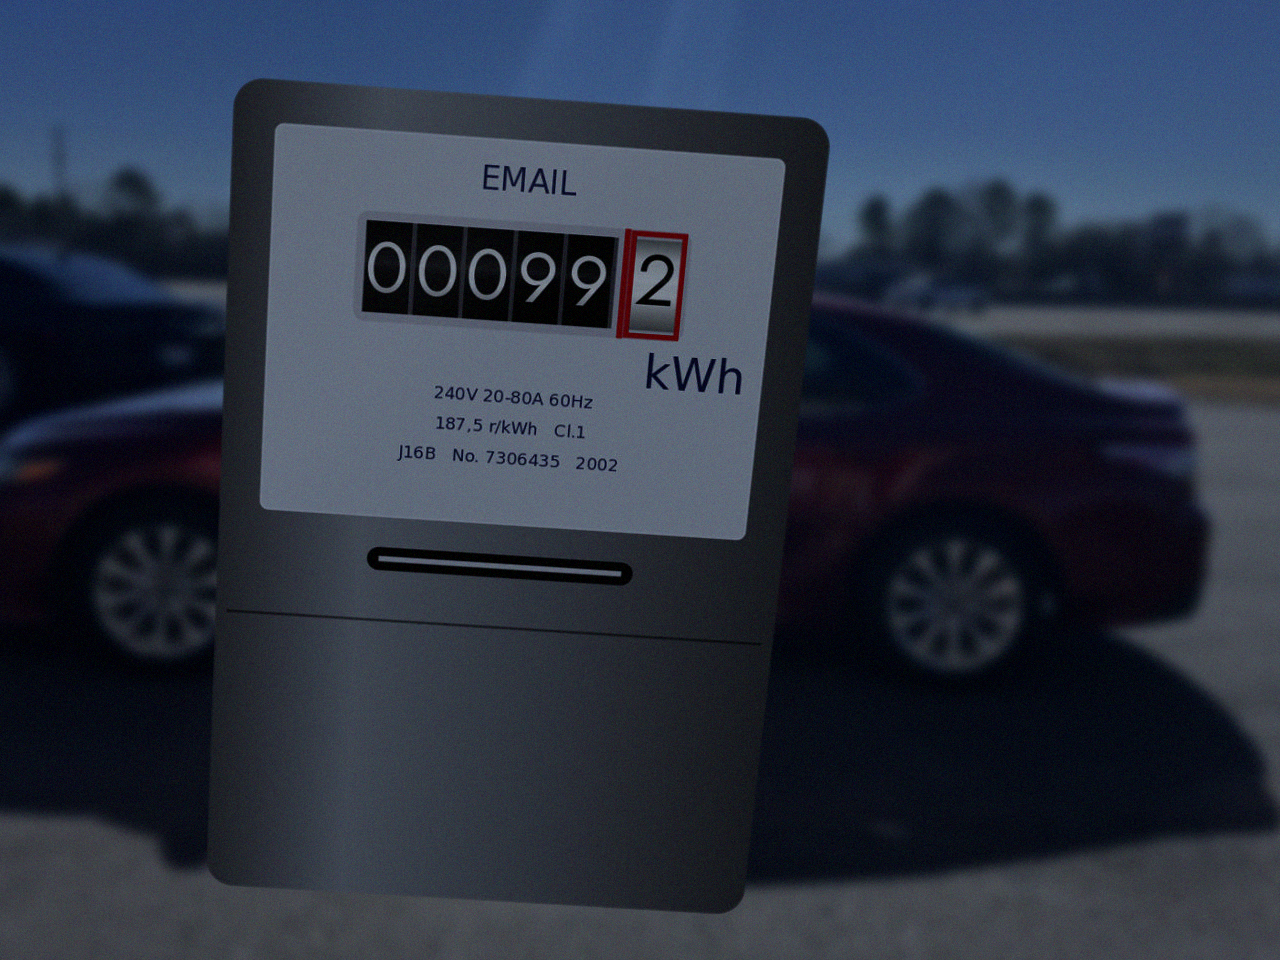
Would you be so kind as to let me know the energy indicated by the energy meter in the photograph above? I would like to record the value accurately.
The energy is 99.2 kWh
